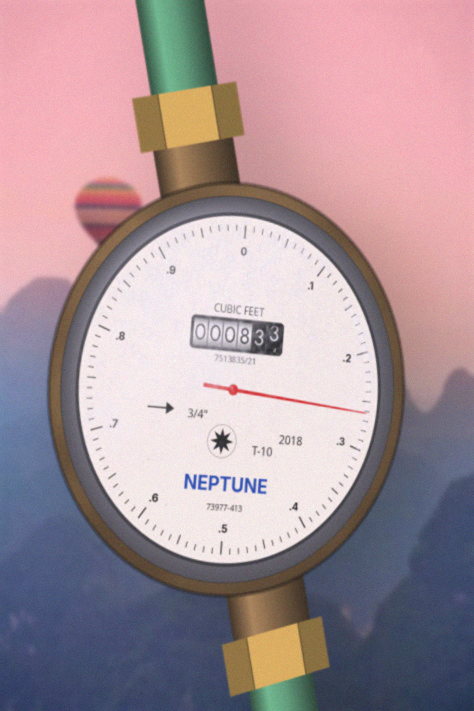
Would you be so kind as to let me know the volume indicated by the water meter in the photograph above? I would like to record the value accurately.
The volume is 833.26 ft³
